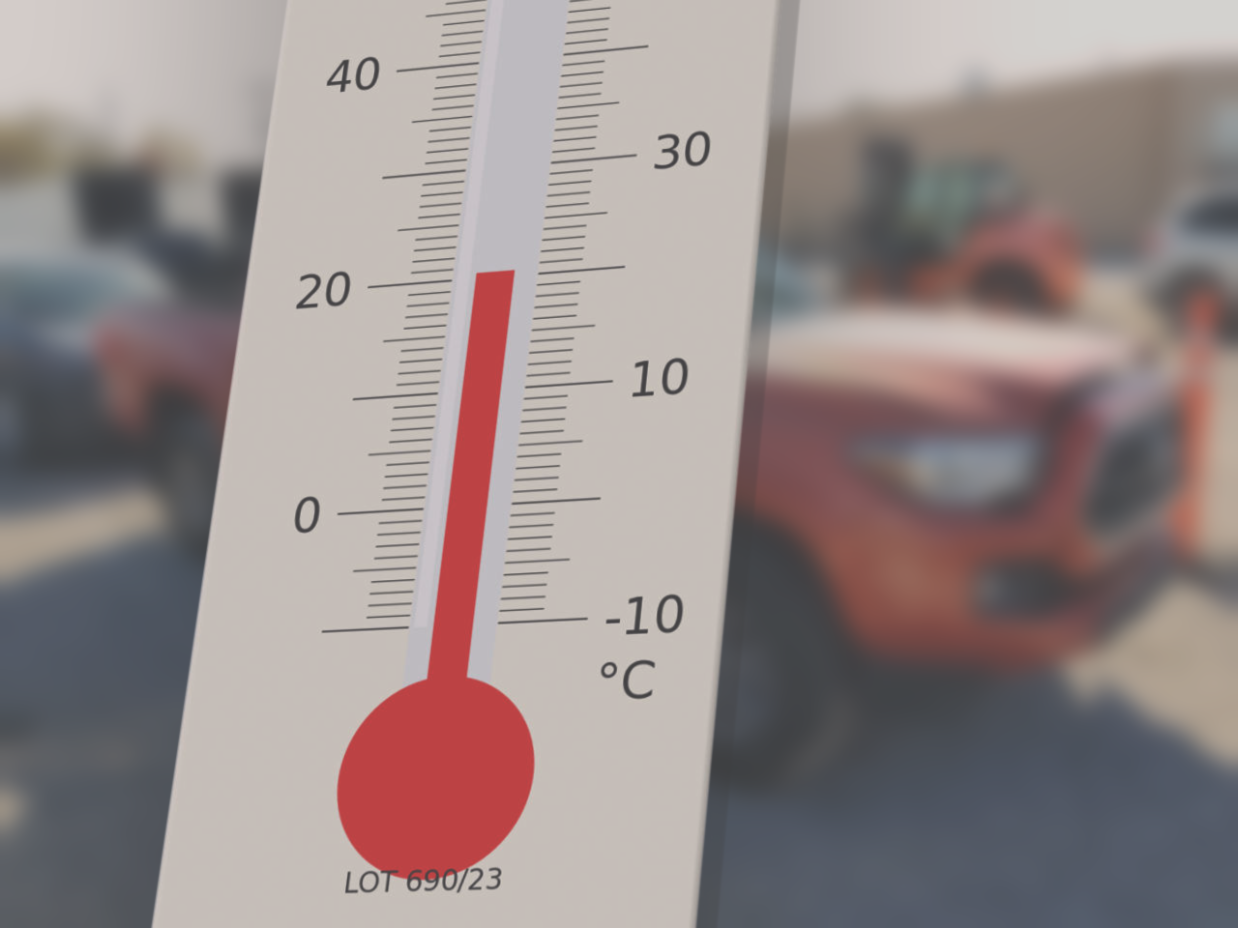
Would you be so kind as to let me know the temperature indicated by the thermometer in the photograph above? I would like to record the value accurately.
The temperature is 20.5 °C
